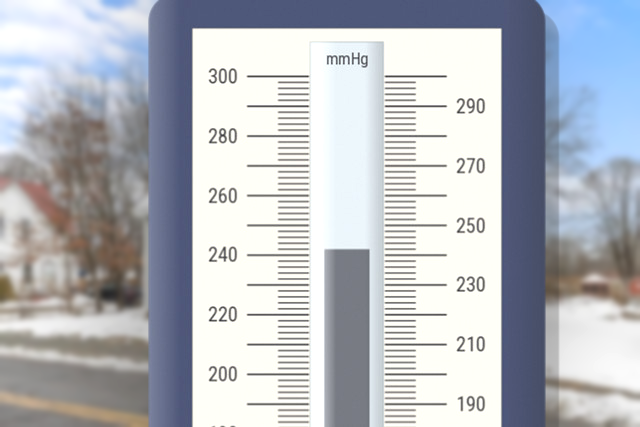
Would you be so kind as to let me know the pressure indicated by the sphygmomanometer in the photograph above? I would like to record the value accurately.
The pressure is 242 mmHg
